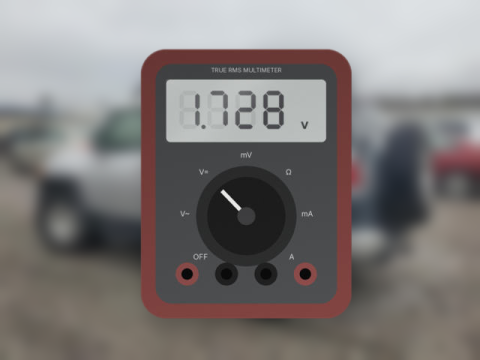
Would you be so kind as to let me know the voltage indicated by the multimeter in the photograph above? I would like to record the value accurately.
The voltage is 1.728 V
